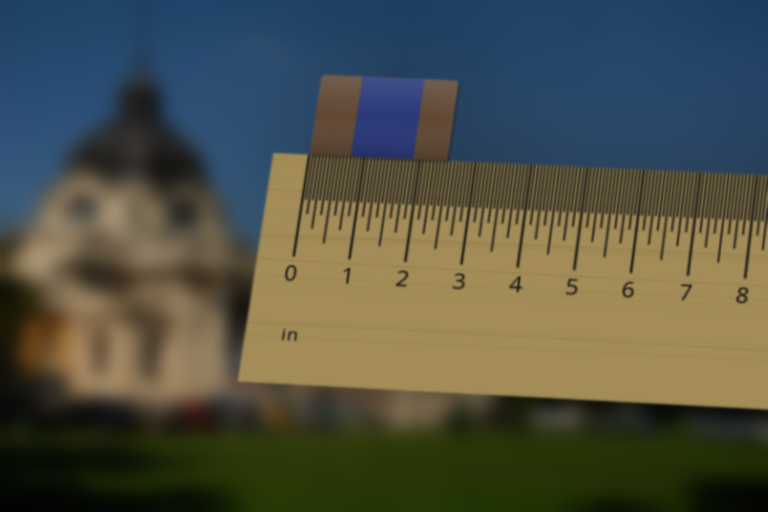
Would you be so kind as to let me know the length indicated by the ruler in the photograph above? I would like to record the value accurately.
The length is 2.5 in
